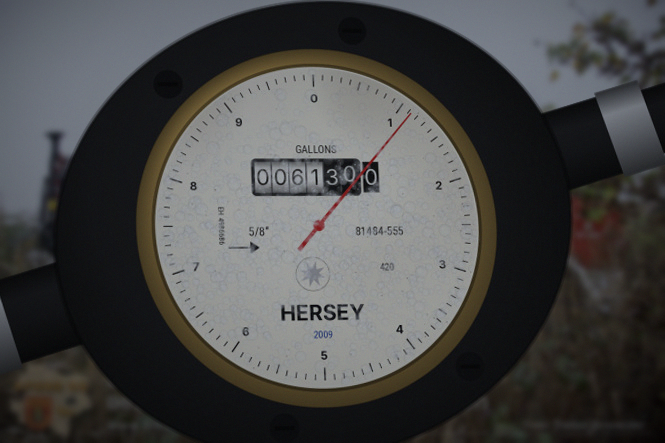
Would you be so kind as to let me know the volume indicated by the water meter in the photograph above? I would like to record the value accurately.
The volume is 61301.1 gal
